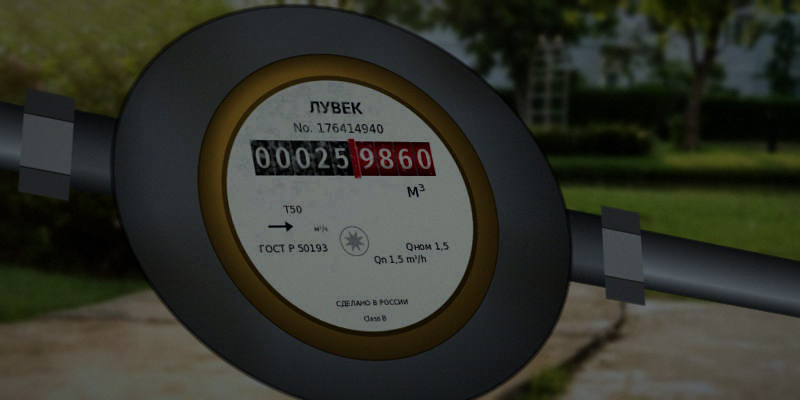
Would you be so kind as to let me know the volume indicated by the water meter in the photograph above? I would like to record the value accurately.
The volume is 25.9860 m³
